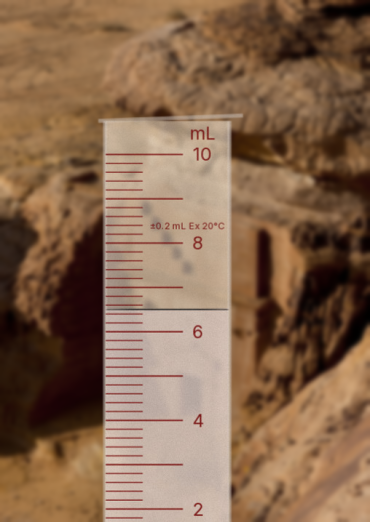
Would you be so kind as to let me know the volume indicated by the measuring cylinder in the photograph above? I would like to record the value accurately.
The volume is 6.5 mL
